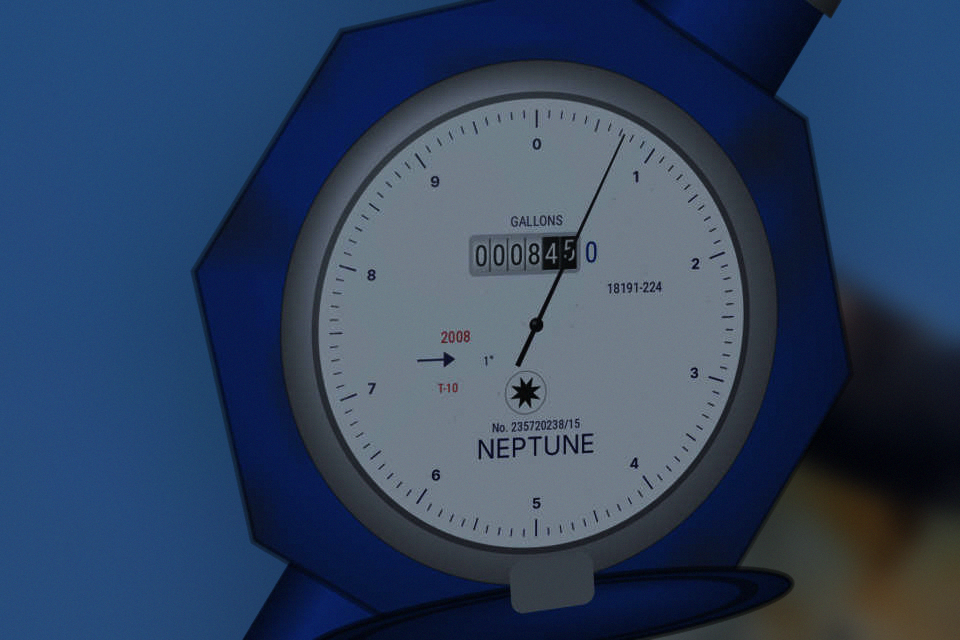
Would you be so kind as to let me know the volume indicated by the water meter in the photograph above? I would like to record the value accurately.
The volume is 8450.7 gal
